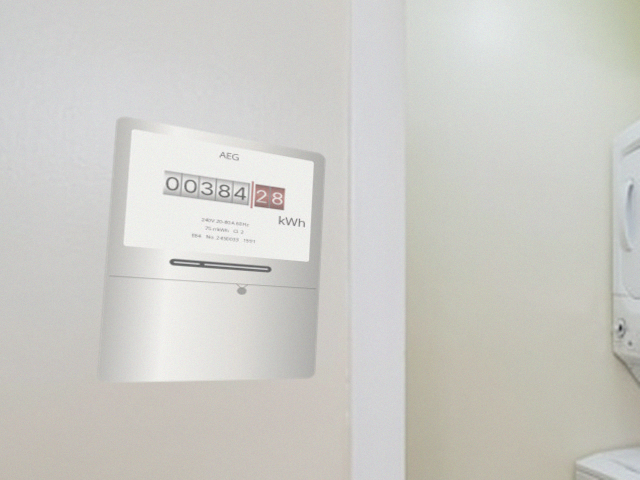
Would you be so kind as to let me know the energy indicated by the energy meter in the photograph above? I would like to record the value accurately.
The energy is 384.28 kWh
